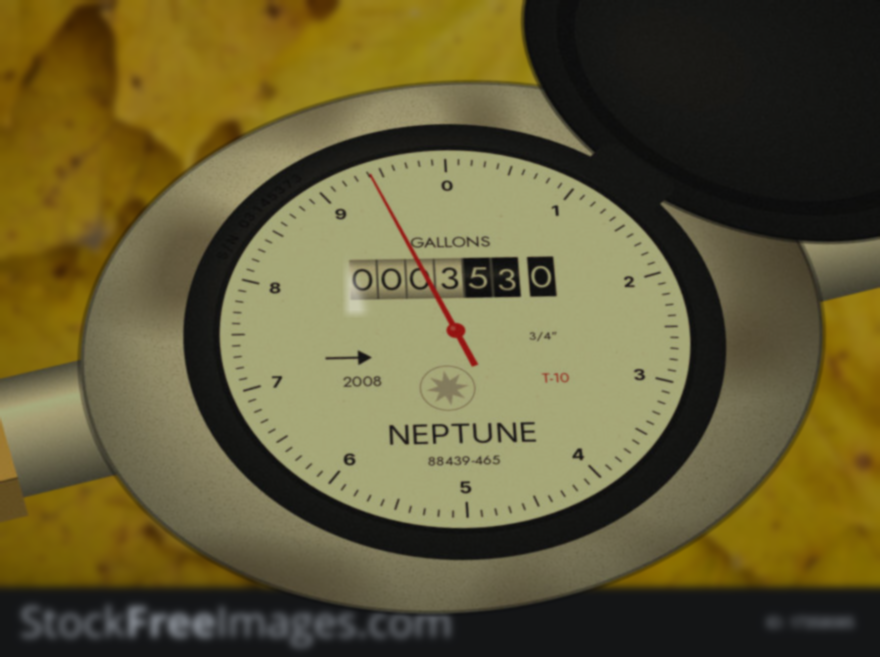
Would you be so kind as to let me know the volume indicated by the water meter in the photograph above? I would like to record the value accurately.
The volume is 3529.4 gal
